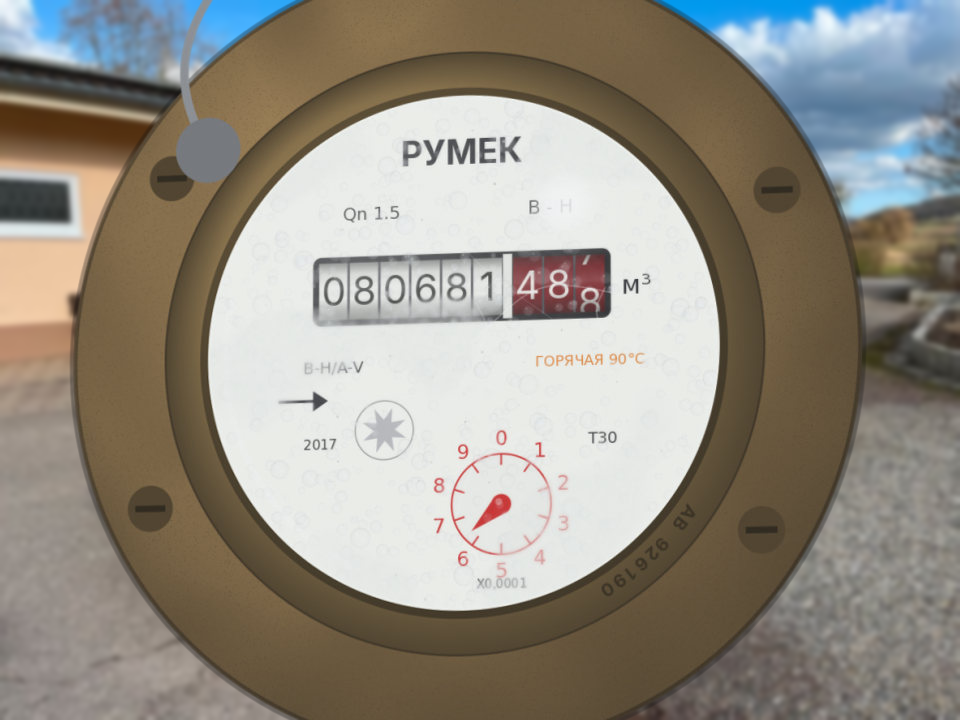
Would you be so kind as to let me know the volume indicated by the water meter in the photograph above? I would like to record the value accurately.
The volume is 80681.4876 m³
